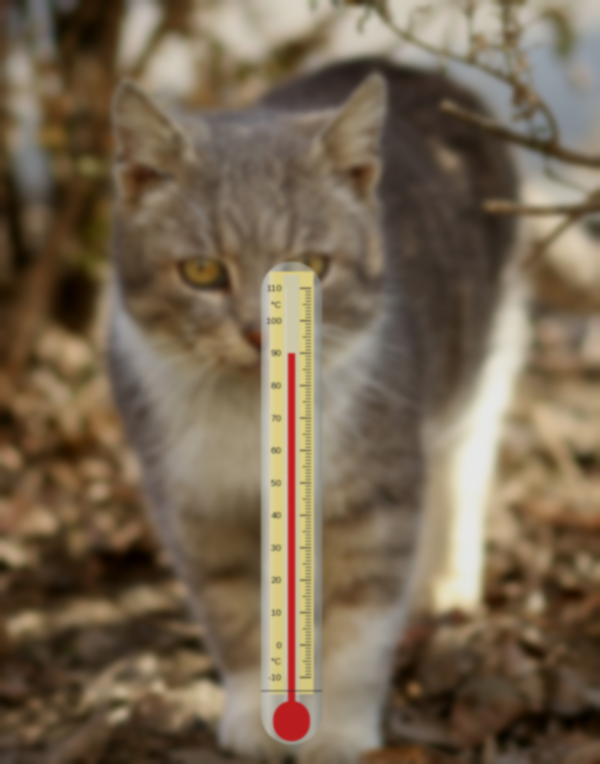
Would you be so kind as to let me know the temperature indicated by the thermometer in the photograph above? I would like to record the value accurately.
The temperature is 90 °C
